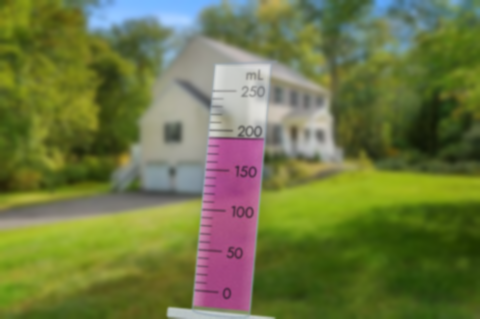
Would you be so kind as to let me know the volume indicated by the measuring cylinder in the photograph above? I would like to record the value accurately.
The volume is 190 mL
